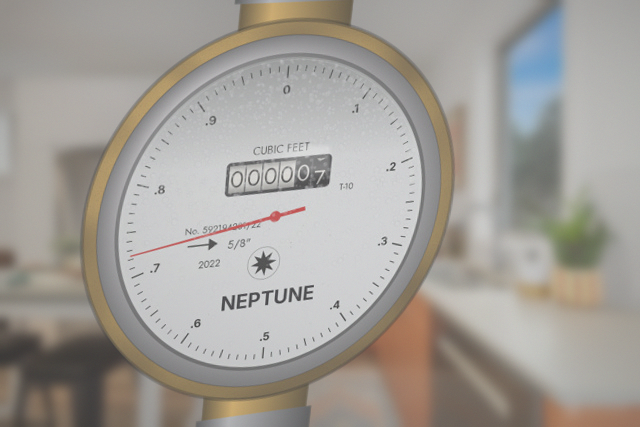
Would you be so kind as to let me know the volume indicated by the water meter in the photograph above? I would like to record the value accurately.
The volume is 6.72 ft³
